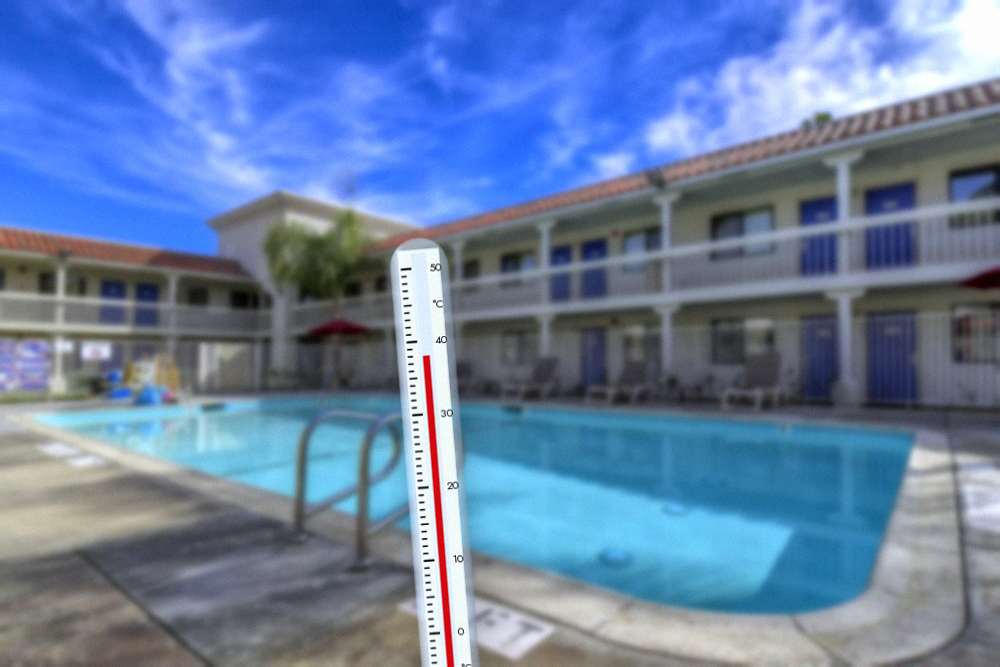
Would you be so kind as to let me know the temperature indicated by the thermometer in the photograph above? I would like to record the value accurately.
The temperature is 38 °C
